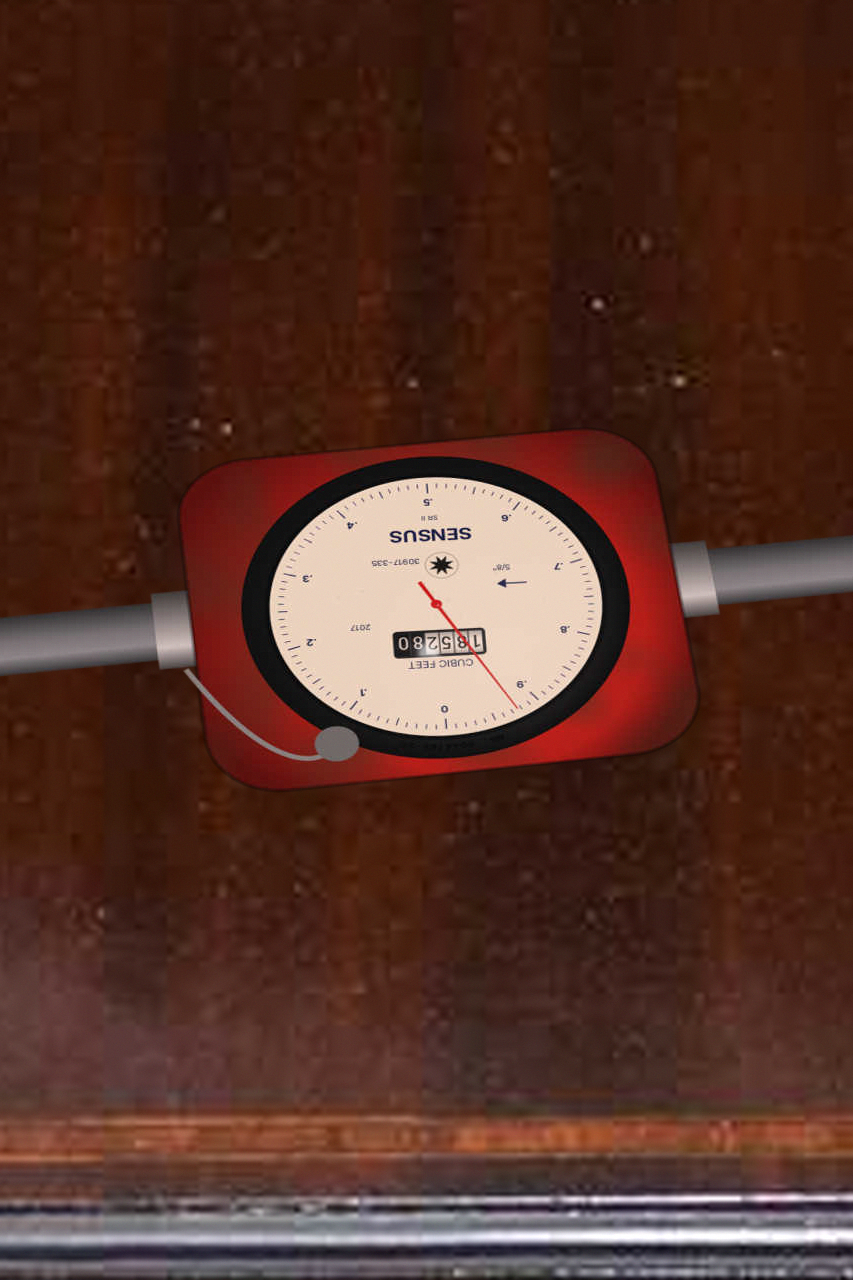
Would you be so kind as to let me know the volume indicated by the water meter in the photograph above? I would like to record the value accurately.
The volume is 185279.92 ft³
